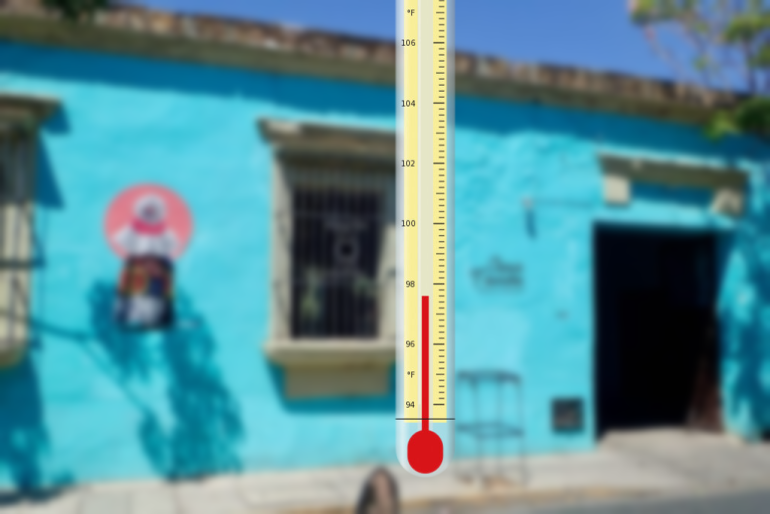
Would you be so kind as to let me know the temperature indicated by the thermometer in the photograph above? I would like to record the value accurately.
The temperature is 97.6 °F
